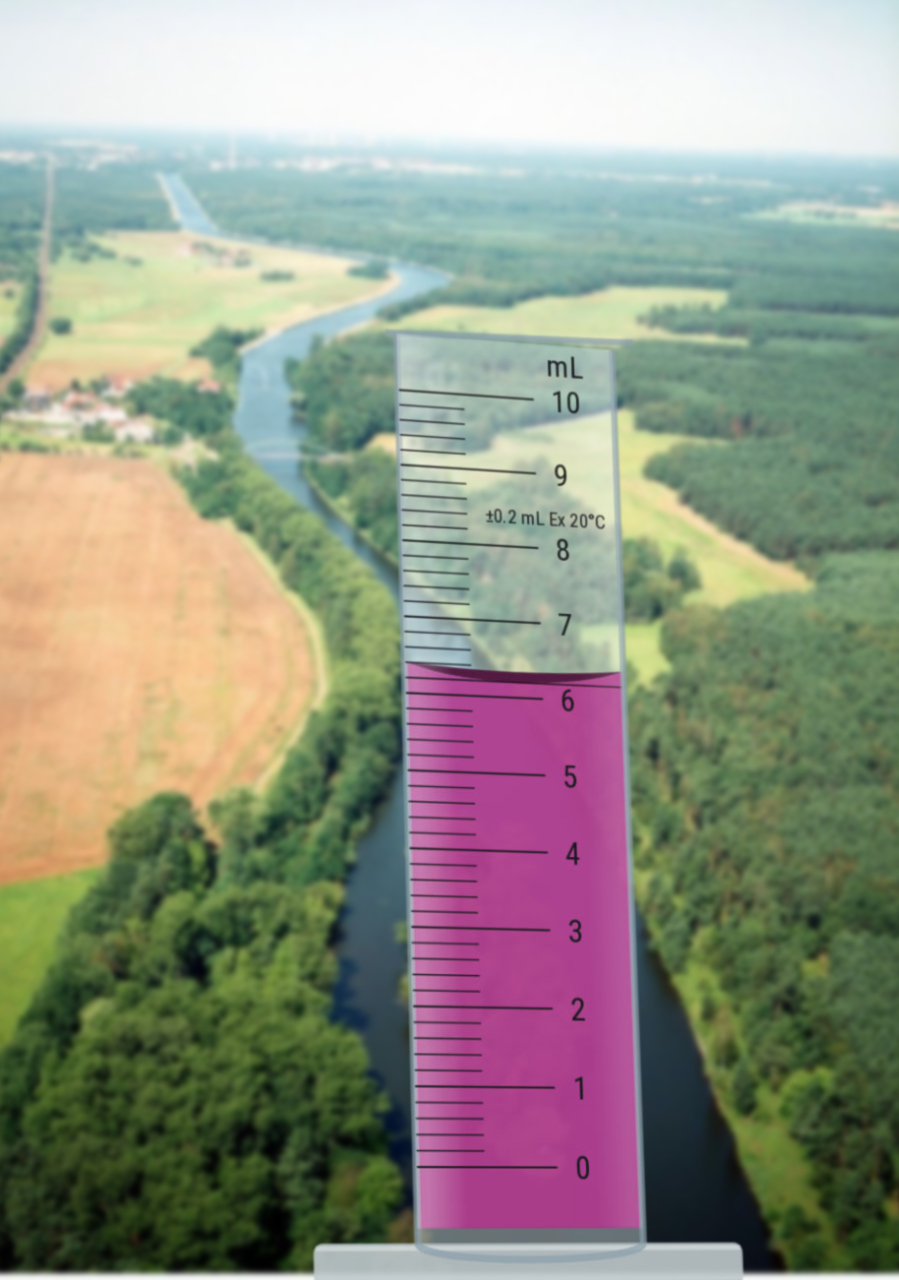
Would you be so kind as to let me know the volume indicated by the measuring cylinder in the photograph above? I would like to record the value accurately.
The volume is 6.2 mL
